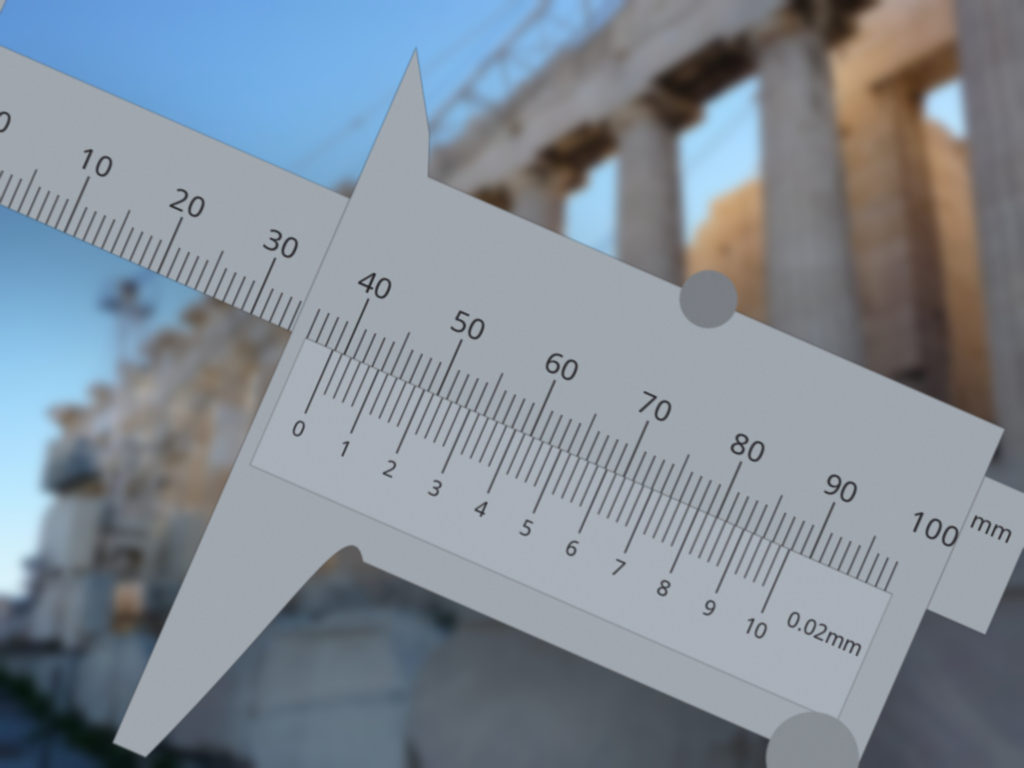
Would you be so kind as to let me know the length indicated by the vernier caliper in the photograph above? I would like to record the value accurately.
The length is 38.8 mm
